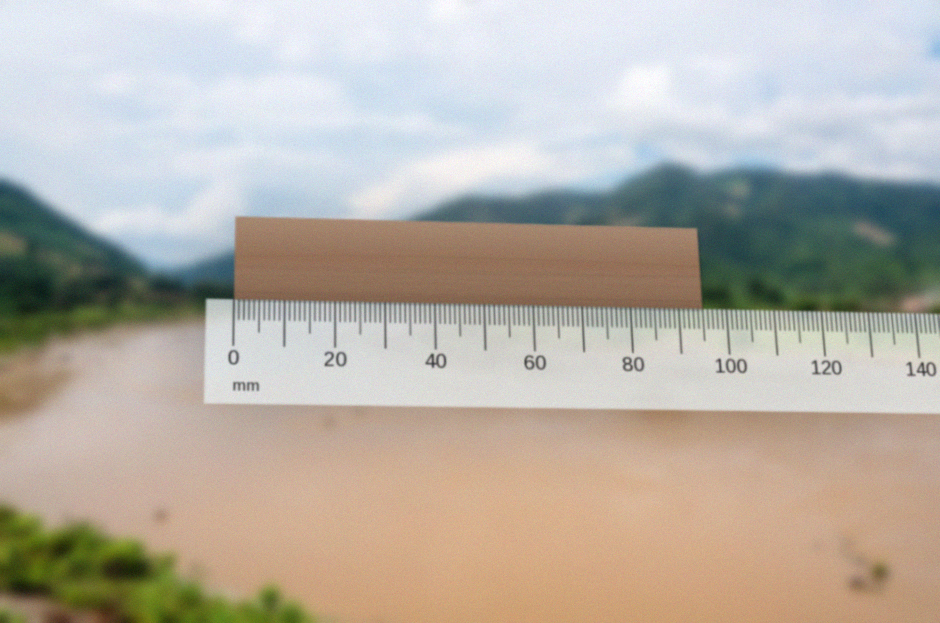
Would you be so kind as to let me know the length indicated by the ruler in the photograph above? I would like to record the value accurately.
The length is 95 mm
